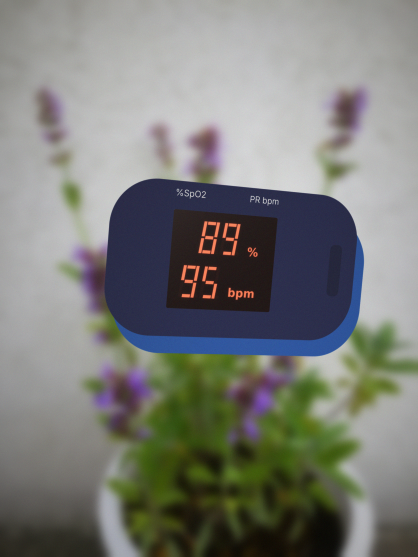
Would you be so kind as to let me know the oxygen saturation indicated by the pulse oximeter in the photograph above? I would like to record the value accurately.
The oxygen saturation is 89 %
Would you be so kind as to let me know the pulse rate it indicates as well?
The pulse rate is 95 bpm
